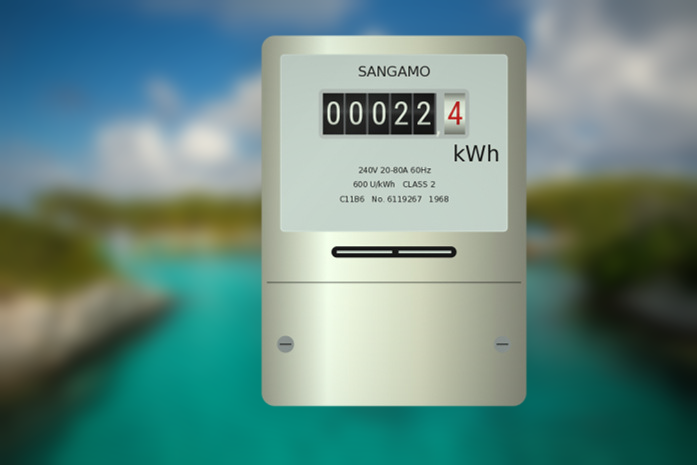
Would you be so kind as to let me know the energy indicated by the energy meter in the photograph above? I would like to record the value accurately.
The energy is 22.4 kWh
